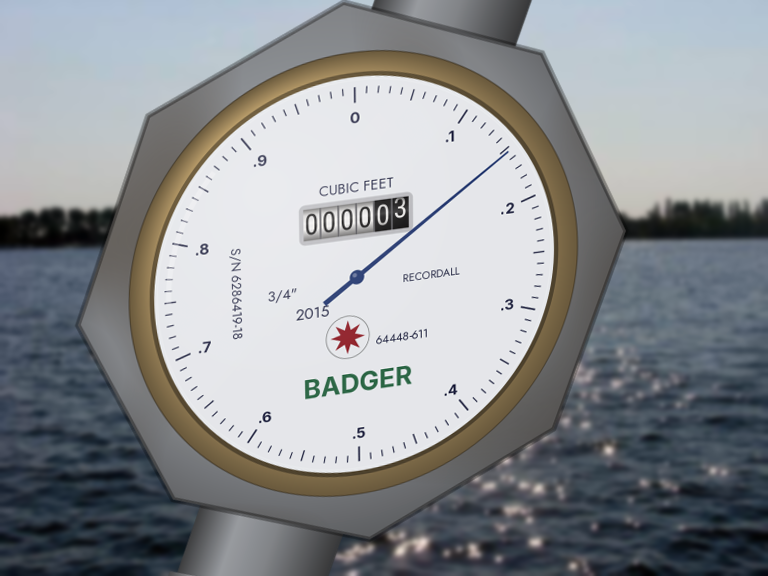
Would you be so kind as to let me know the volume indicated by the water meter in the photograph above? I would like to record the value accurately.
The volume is 3.15 ft³
